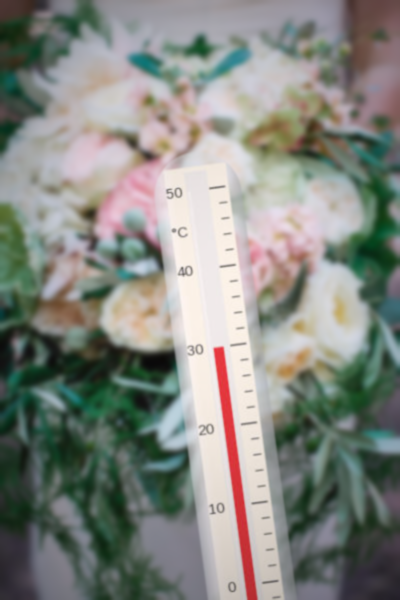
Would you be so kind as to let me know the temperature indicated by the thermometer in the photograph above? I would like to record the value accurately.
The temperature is 30 °C
